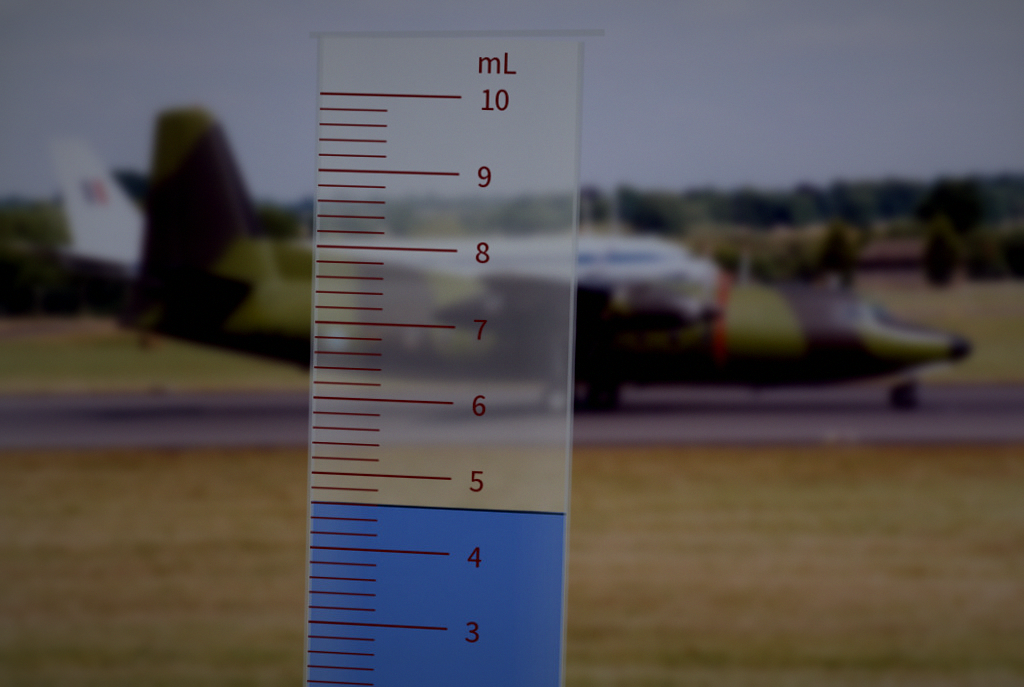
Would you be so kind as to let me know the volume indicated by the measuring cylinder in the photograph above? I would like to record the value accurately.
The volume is 4.6 mL
